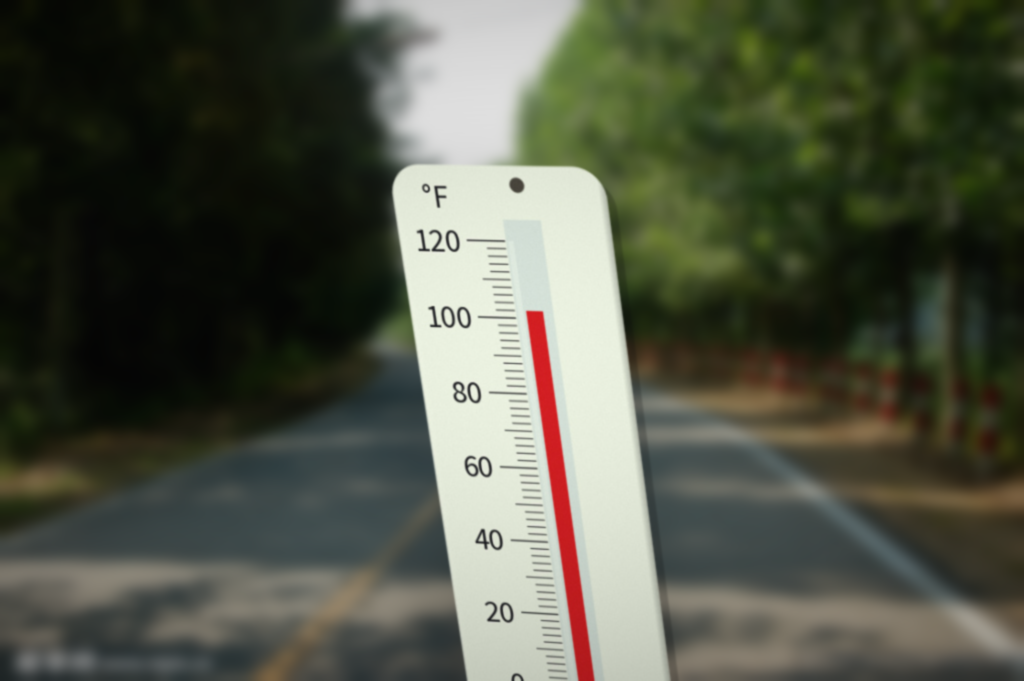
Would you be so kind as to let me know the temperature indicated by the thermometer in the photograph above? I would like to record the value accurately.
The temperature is 102 °F
